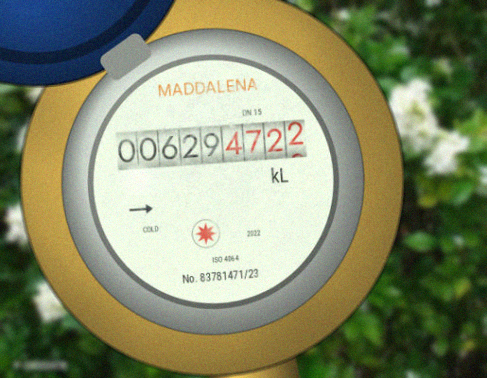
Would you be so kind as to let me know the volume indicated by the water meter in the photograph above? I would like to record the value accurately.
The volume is 629.4722 kL
